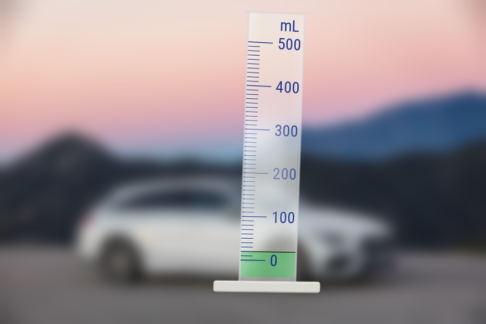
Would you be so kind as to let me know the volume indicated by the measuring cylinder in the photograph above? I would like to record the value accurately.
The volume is 20 mL
